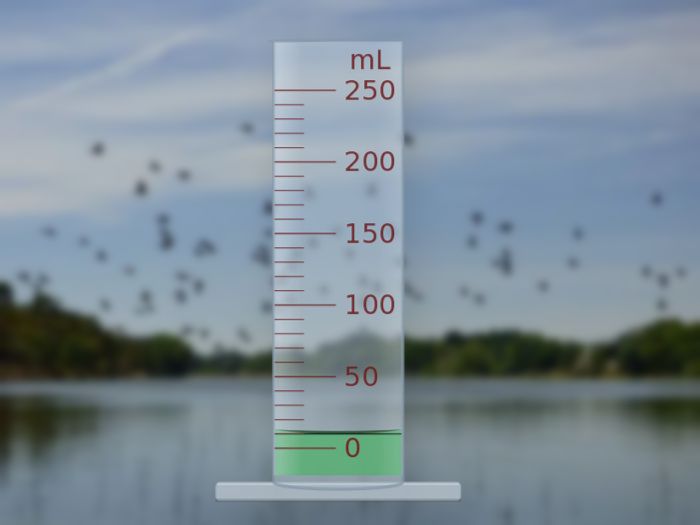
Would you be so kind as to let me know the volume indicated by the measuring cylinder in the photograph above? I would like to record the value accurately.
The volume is 10 mL
